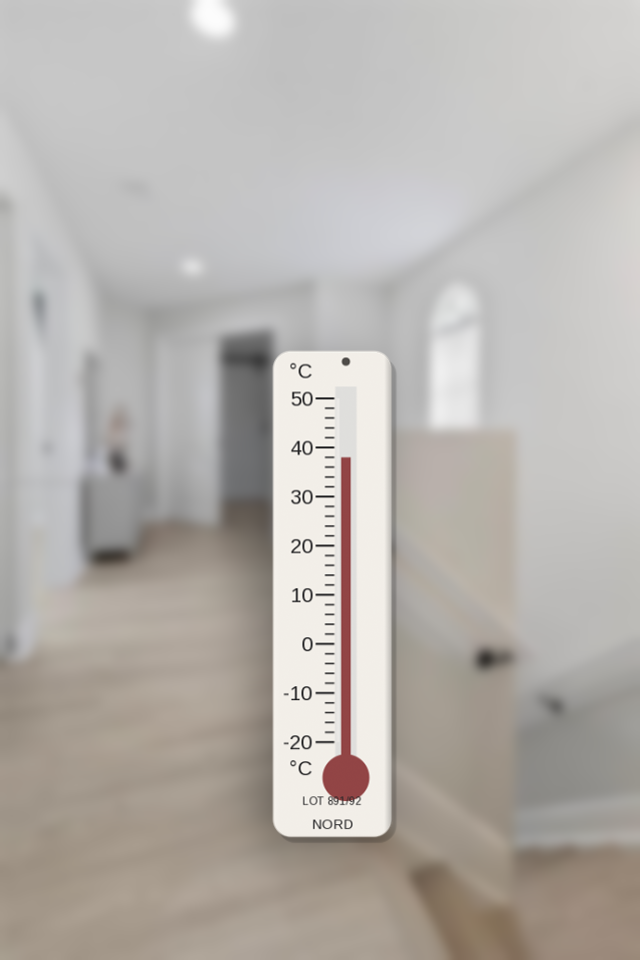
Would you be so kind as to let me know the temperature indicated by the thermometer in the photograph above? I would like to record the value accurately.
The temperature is 38 °C
